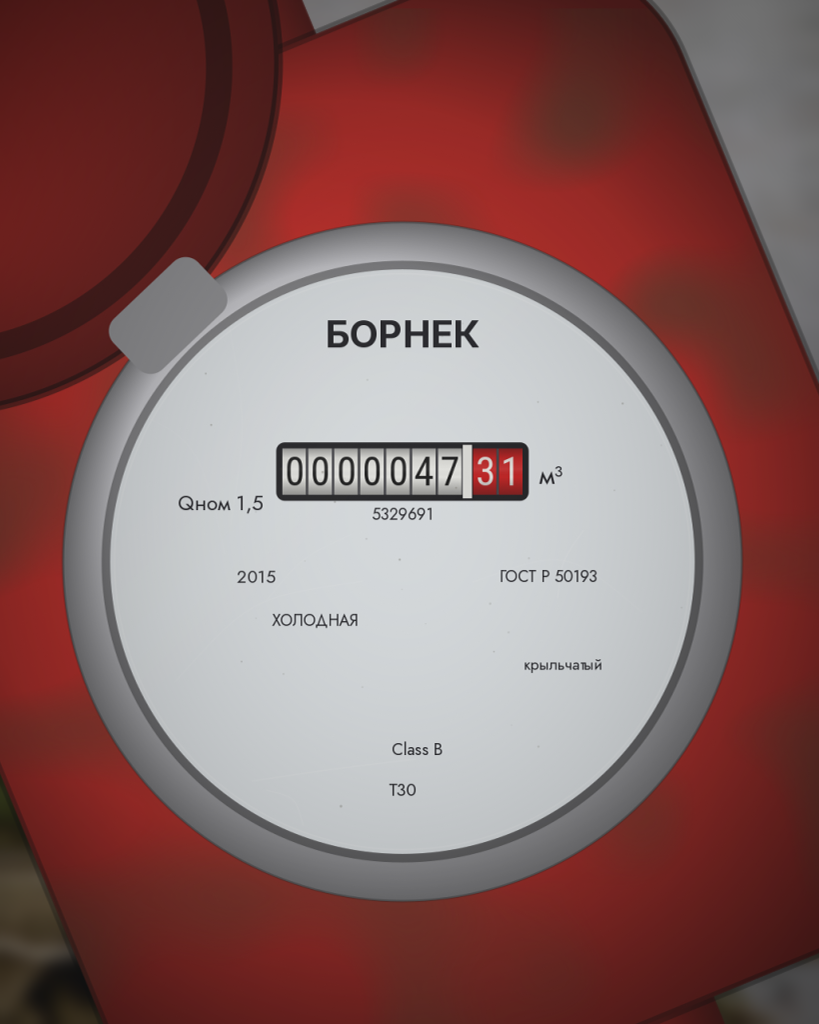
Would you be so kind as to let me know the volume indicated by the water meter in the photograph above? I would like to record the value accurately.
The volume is 47.31 m³
